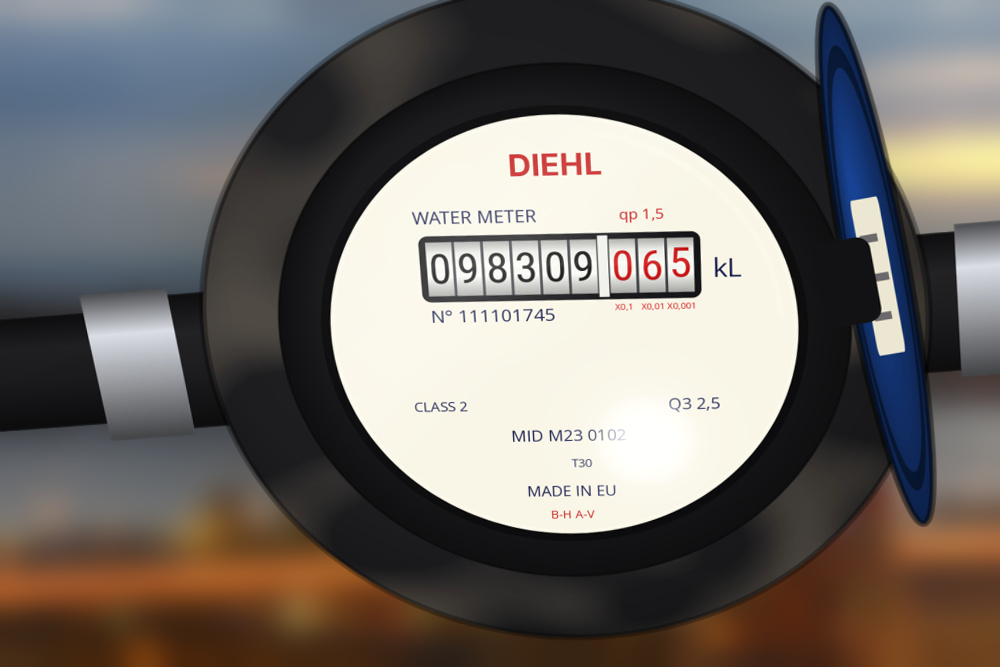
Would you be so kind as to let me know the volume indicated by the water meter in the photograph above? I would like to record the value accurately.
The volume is 98309.065 kL
